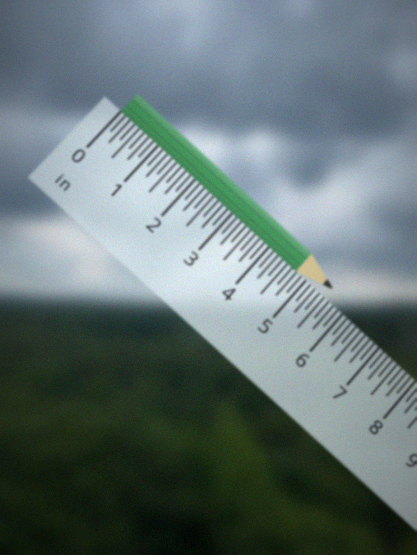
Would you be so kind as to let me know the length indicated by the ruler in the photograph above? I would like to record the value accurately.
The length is 5.5 in
